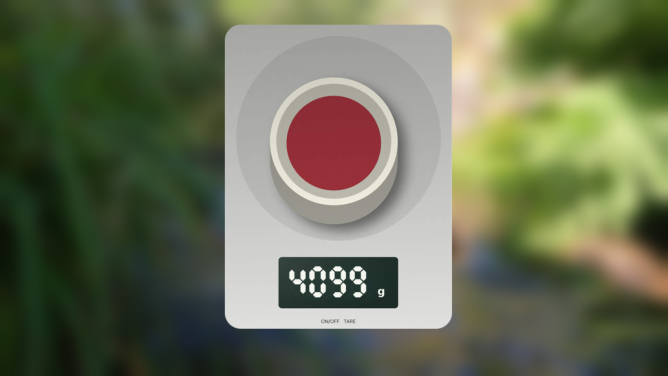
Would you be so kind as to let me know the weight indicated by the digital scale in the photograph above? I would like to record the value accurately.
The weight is 4099 g
